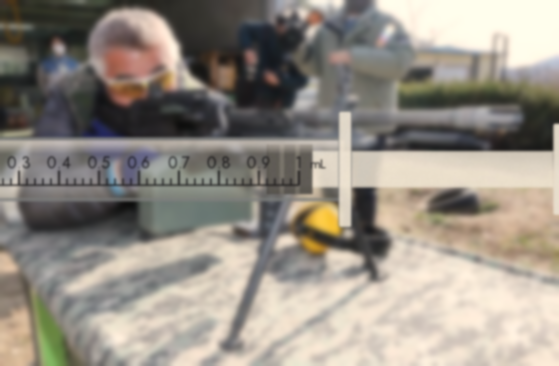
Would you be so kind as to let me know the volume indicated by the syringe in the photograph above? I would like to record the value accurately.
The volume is 0.92 mL
